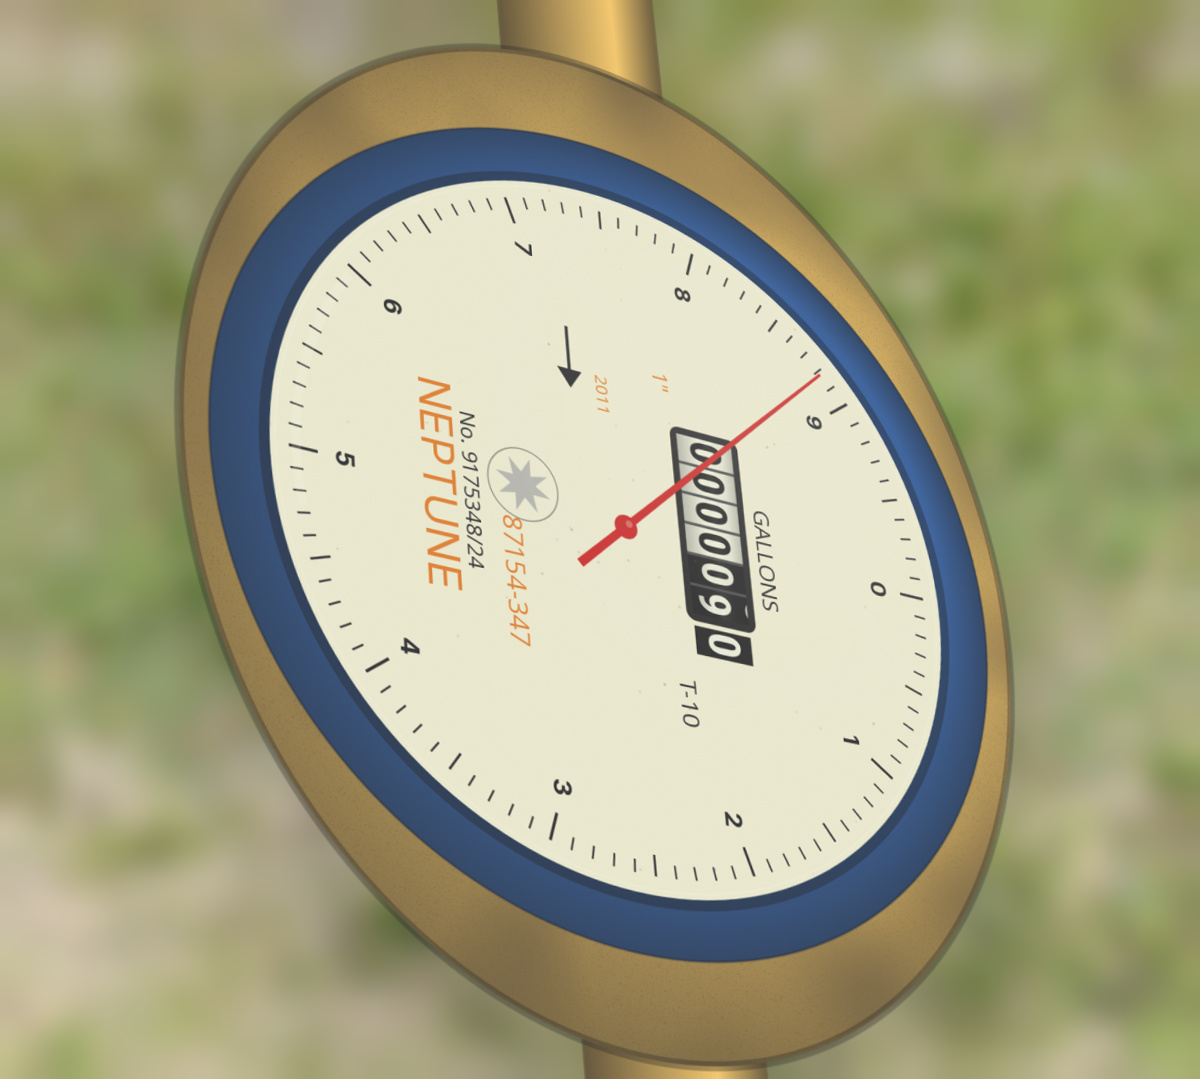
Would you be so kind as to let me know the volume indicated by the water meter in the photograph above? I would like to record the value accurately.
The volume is 88.8 gal
